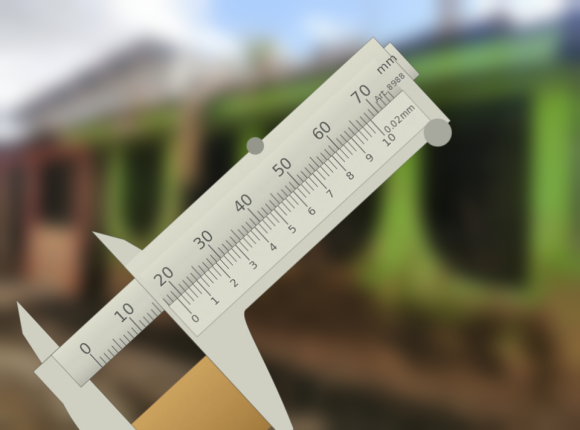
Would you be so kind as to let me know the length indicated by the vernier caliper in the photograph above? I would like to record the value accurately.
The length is 19.0 mm
